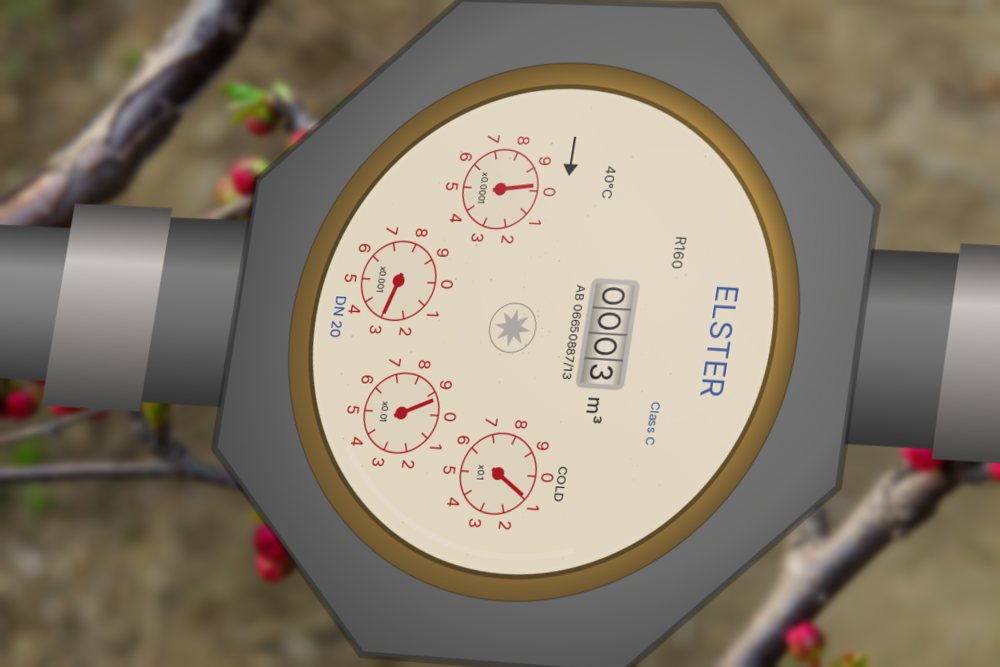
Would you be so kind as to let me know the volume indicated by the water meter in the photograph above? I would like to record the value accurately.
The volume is 3.0929 m³
